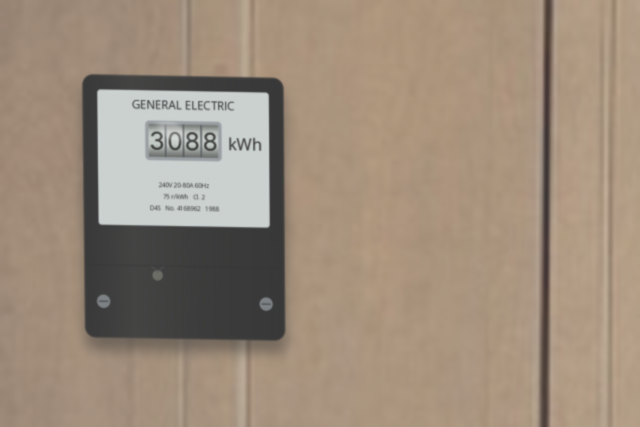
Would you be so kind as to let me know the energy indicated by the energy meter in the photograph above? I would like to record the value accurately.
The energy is 3088 kWh
